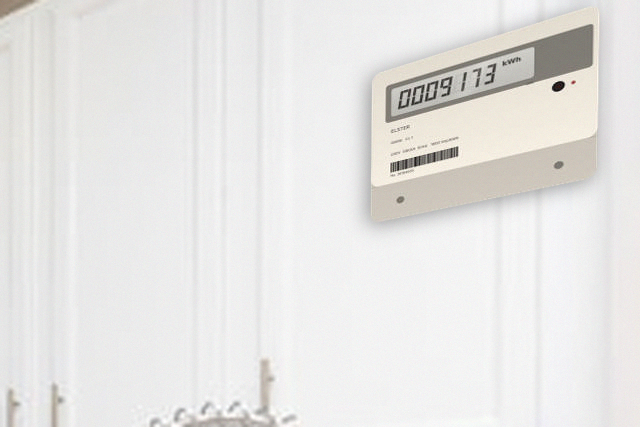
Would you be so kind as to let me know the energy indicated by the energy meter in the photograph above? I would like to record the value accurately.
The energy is 9173 kWh
